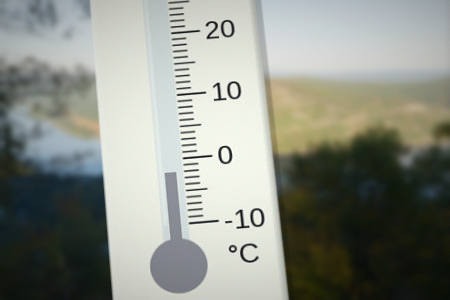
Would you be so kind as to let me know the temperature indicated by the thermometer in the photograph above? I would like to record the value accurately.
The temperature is -2 °C
